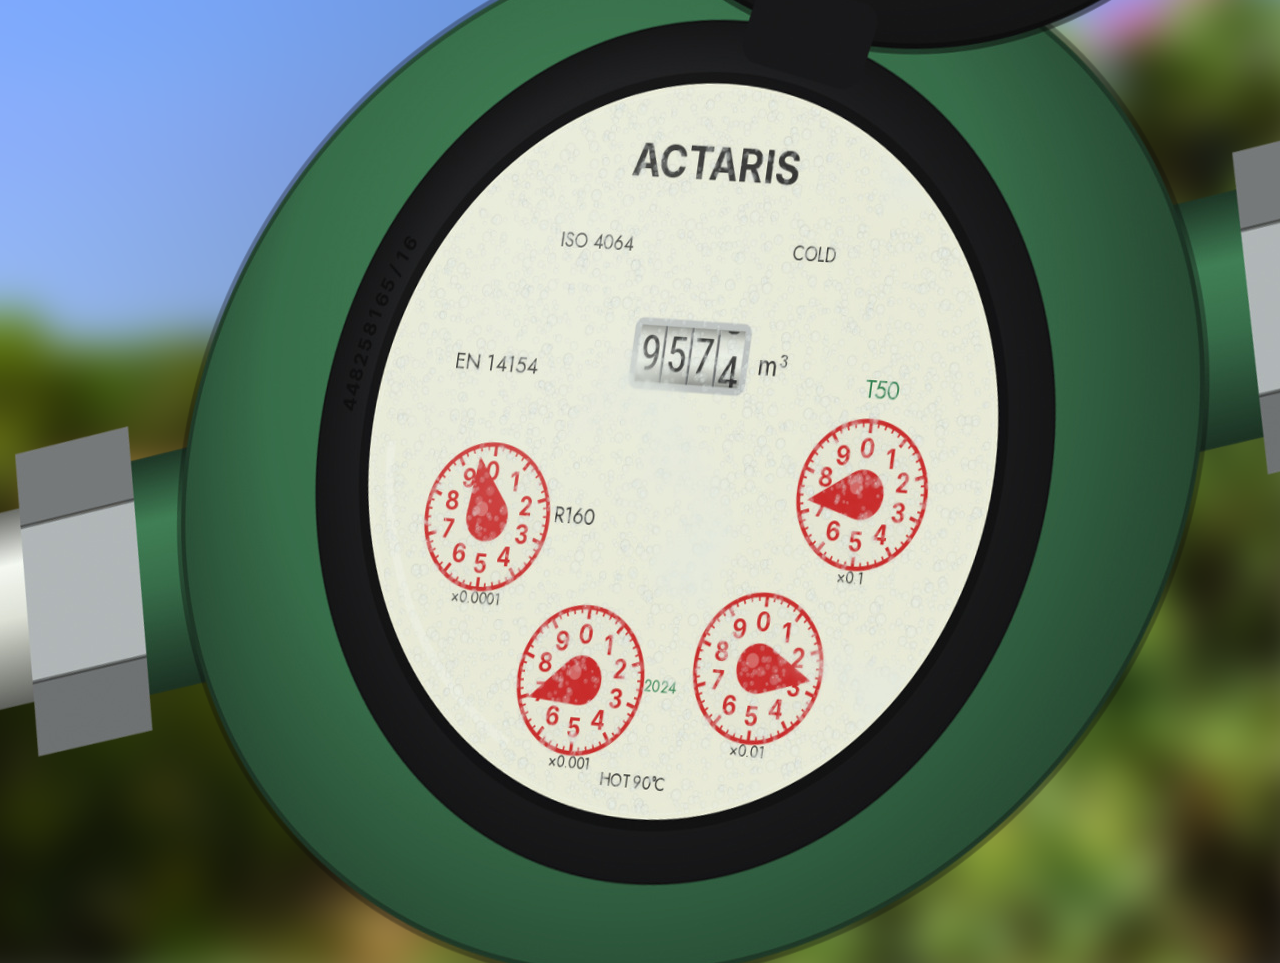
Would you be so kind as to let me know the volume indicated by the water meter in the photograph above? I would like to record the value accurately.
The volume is 9573.7269 m³
